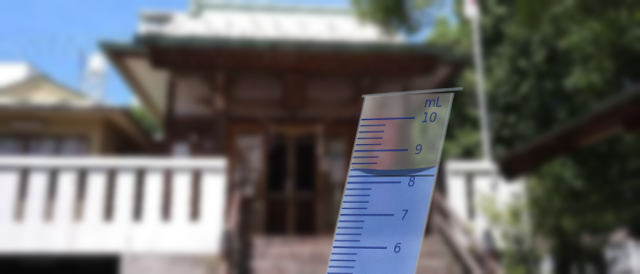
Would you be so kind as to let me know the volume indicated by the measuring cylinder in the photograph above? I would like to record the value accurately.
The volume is 8.2 mL
